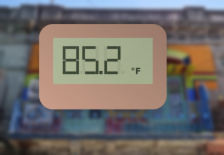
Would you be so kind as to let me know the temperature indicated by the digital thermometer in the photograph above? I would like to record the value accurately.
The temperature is 85.2 °F
